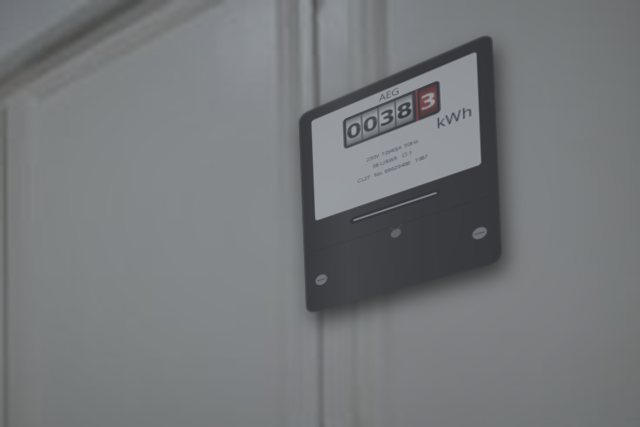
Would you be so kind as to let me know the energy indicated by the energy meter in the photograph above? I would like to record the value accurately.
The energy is 38.3 kWh
